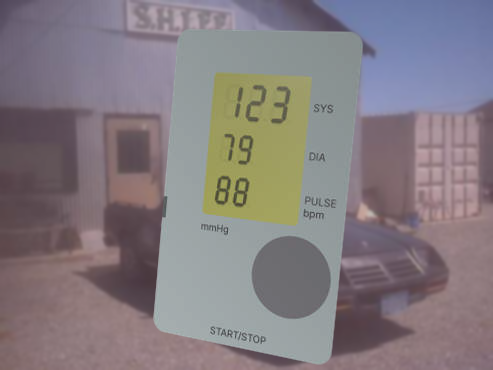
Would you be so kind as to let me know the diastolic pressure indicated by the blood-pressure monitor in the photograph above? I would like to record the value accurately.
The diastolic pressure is 79 mmHg
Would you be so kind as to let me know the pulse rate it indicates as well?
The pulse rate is 88 bpm
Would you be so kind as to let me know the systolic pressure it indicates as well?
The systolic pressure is 123 mmHg
